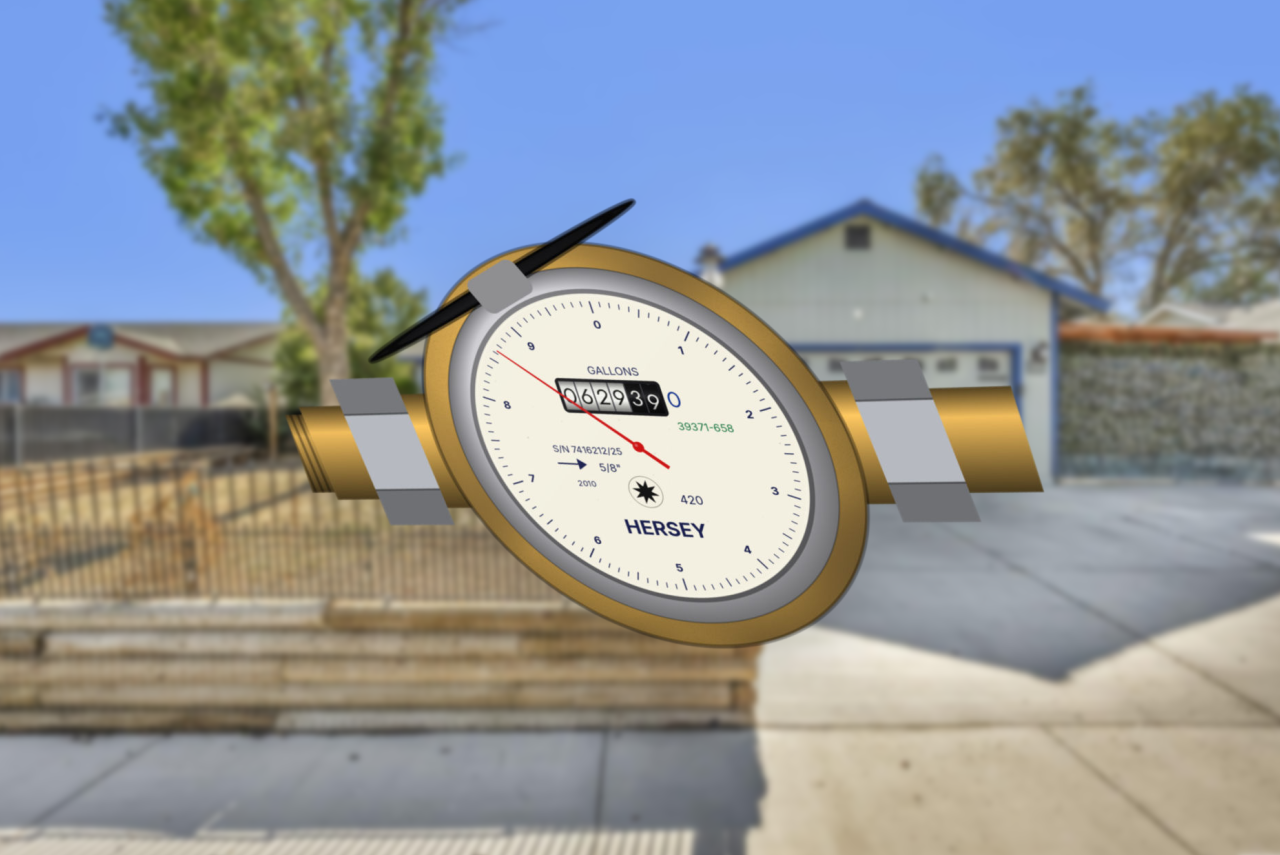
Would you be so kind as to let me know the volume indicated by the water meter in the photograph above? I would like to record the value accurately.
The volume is 629388.6 gal
